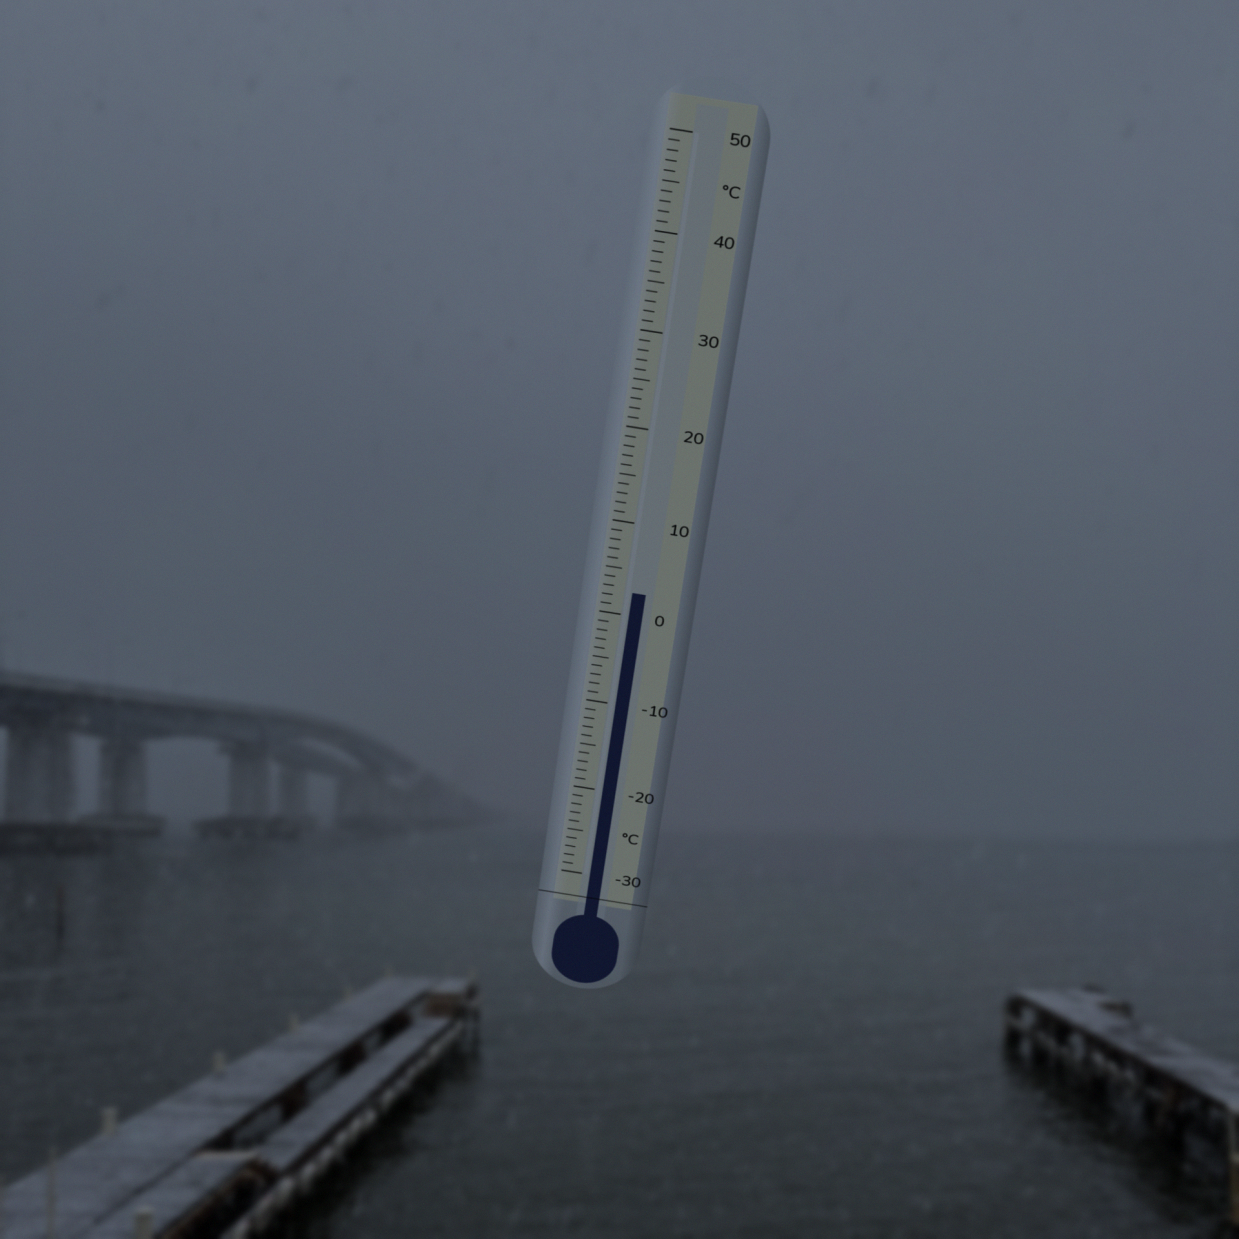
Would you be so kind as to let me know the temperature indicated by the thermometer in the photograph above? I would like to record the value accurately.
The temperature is 2.5 °C
